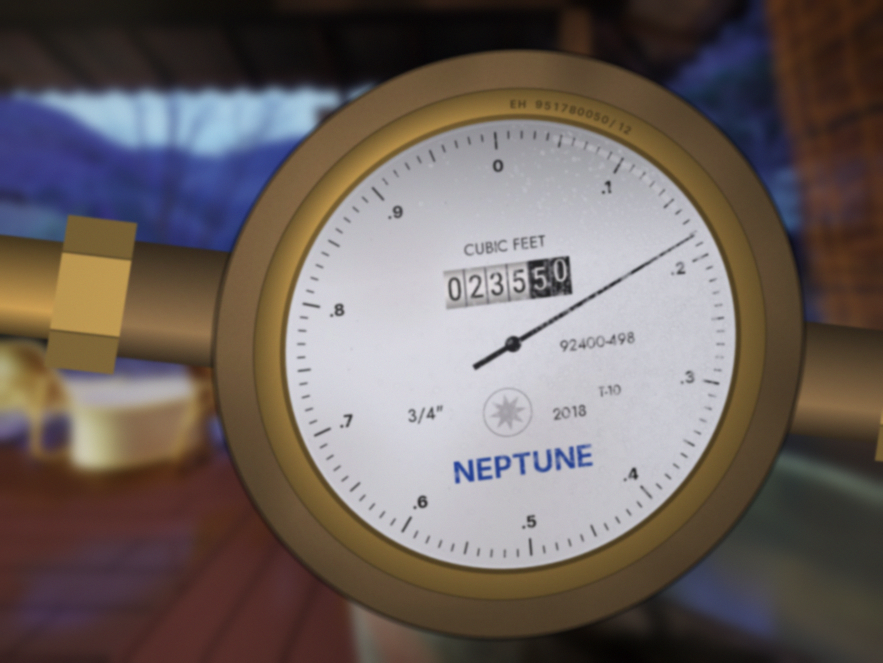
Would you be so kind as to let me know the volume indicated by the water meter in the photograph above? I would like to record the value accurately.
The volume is 23550.18 ft³
